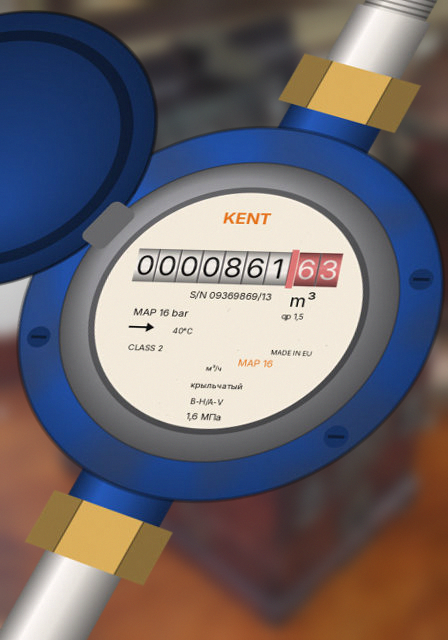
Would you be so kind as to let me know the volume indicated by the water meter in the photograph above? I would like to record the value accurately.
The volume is 861.63 m³
